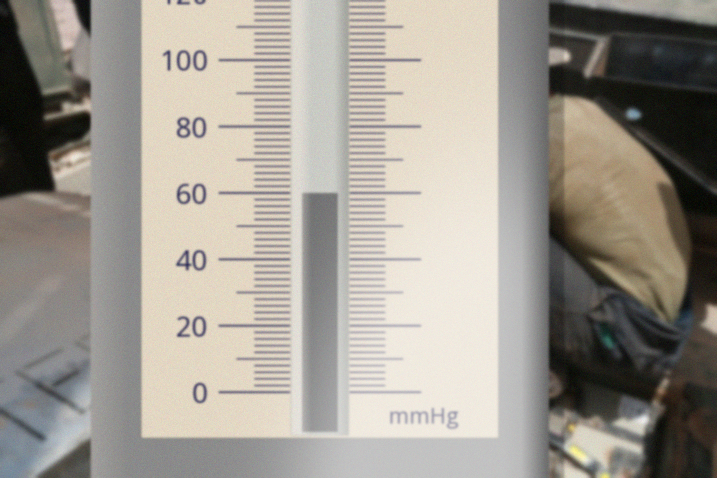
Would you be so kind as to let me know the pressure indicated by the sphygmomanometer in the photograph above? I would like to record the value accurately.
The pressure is 60 mmHg
